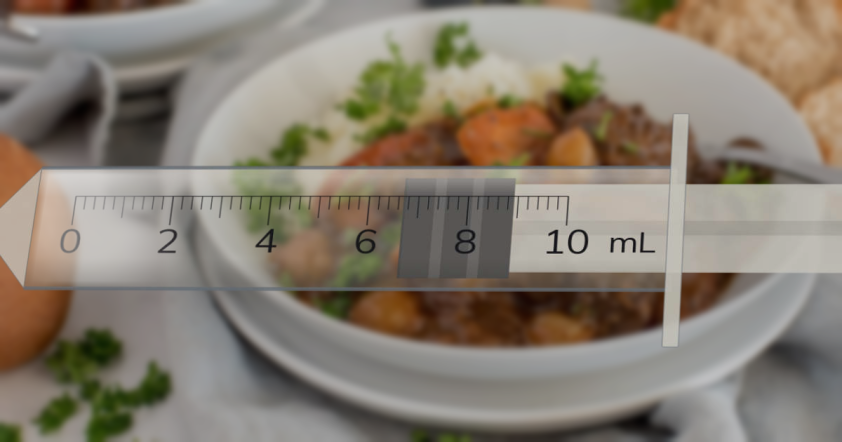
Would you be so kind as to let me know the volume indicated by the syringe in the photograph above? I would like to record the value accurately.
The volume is 6.7 mL
